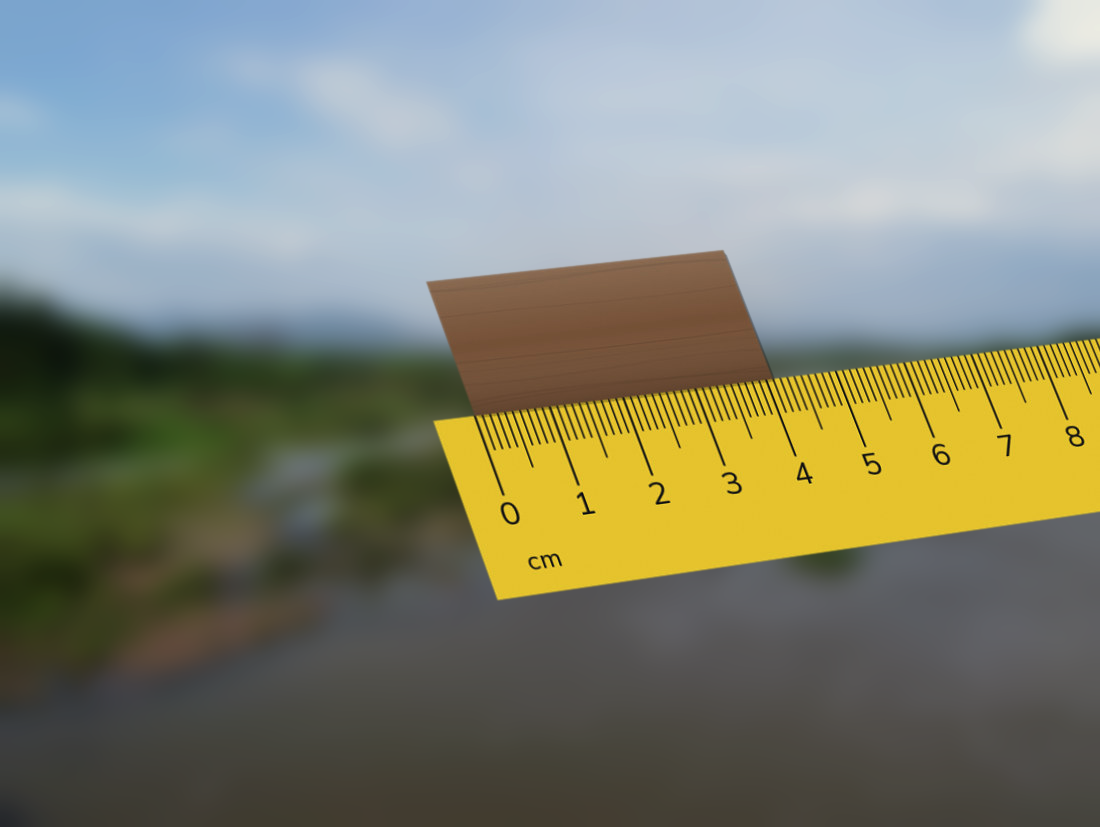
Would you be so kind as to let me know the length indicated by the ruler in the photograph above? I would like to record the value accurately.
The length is 4.1 cm
